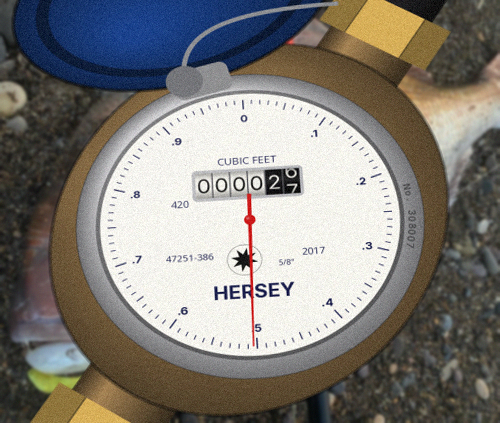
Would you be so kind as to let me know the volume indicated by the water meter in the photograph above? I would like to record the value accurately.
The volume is 26.50 ft³
